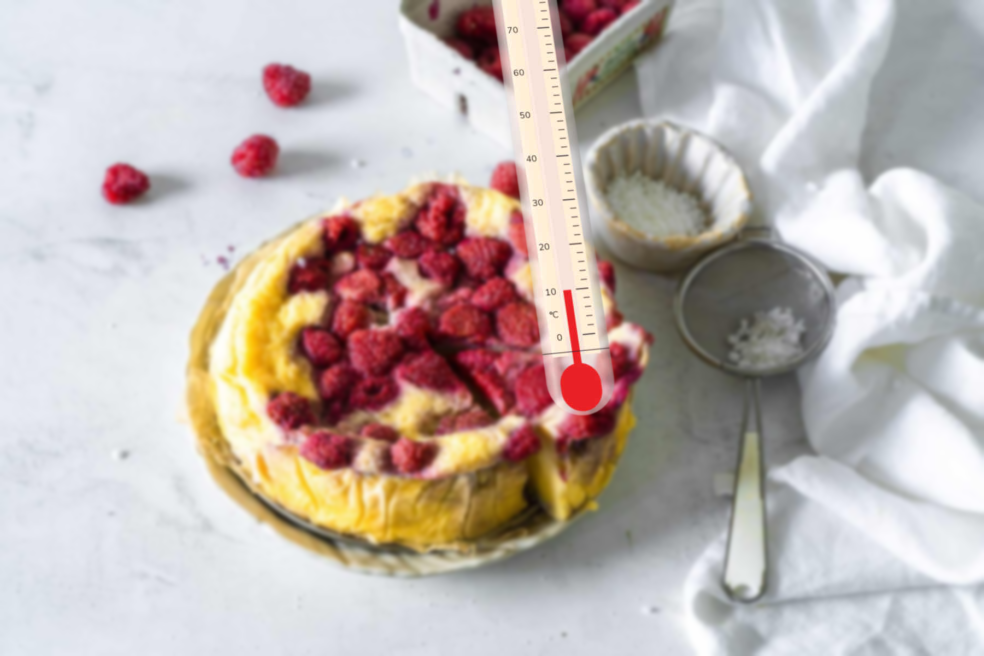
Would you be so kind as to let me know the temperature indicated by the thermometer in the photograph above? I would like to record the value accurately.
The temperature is 10 °C
